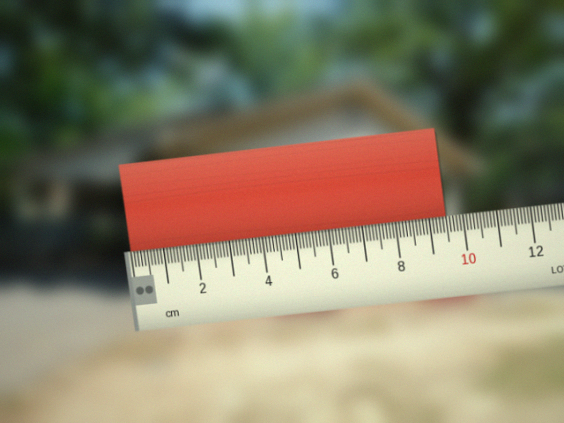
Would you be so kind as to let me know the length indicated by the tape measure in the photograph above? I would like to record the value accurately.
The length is 9.5 cm
